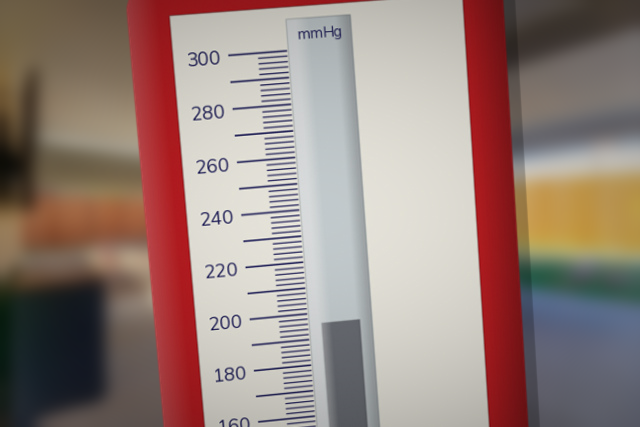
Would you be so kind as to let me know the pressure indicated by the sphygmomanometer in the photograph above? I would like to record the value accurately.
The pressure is 196 mmHg
